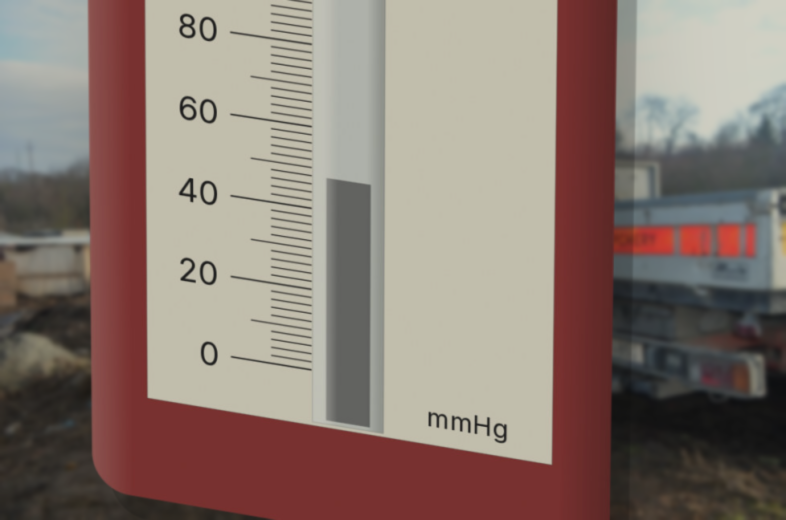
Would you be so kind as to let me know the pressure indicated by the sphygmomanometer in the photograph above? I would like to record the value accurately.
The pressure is 48 mmHg
